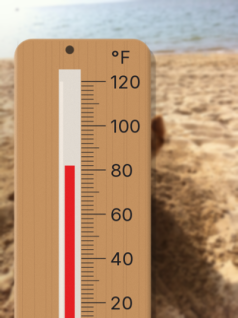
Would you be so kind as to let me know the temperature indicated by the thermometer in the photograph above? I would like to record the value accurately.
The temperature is 82 °F
